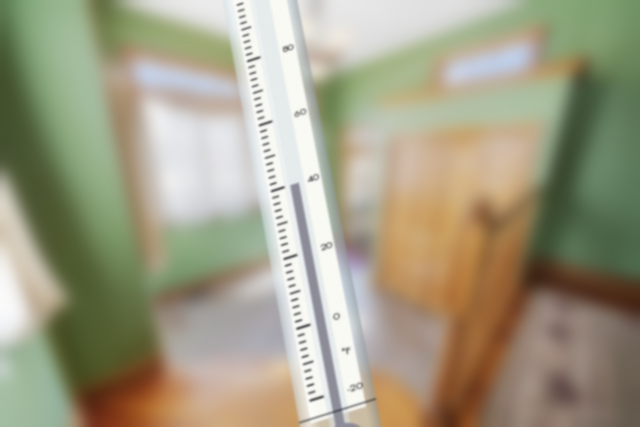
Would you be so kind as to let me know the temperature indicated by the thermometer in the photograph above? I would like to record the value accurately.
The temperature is 40 °F
